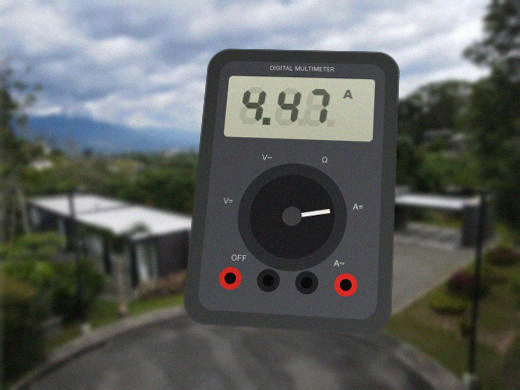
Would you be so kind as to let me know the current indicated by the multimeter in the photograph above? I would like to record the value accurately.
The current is 4.47 A
